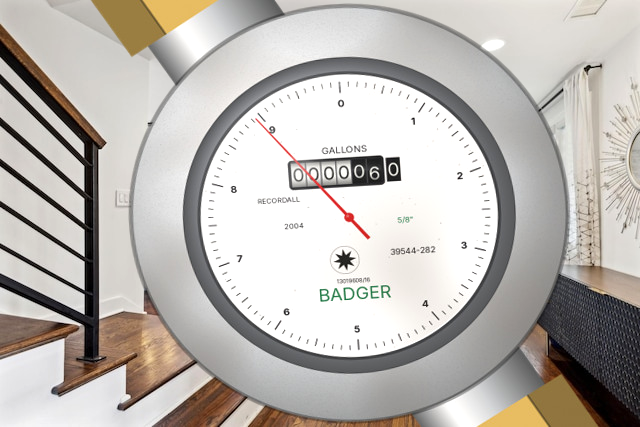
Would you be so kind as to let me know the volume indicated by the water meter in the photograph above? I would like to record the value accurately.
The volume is 58.9 gal
